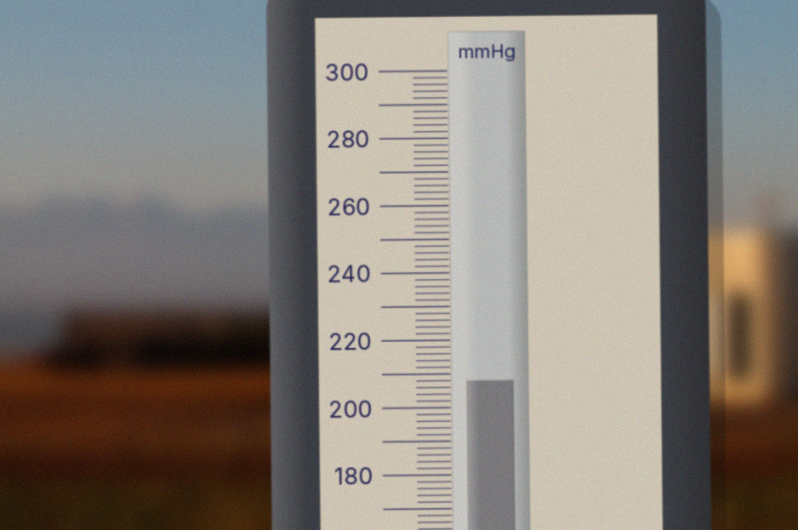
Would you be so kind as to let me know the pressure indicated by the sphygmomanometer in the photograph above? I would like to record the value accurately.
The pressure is 208 mmHg
